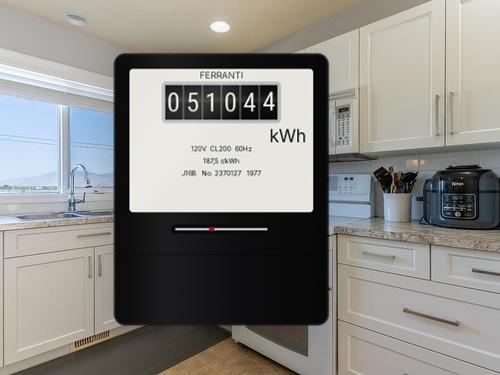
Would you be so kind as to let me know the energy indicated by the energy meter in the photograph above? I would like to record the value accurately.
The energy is 51044 kWh
